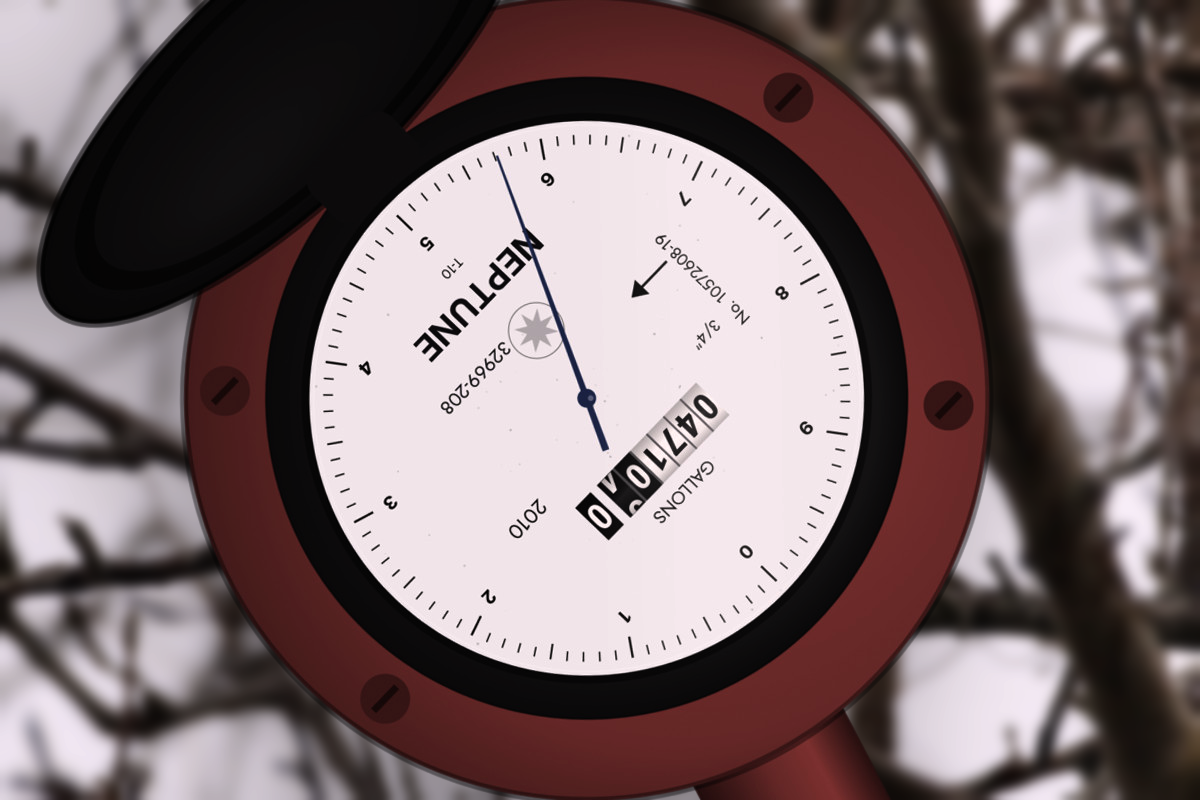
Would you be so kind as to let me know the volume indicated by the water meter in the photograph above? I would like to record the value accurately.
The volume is 471035.7 gal
